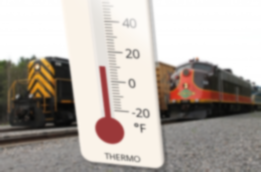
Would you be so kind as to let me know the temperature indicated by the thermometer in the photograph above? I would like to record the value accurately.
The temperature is 10 °F
